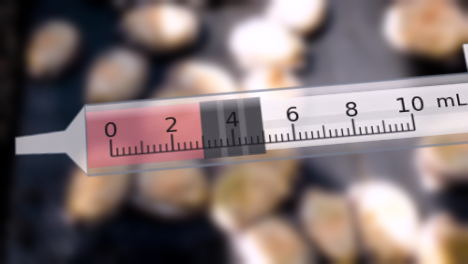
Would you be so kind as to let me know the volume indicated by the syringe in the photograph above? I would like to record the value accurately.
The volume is 3 mL
